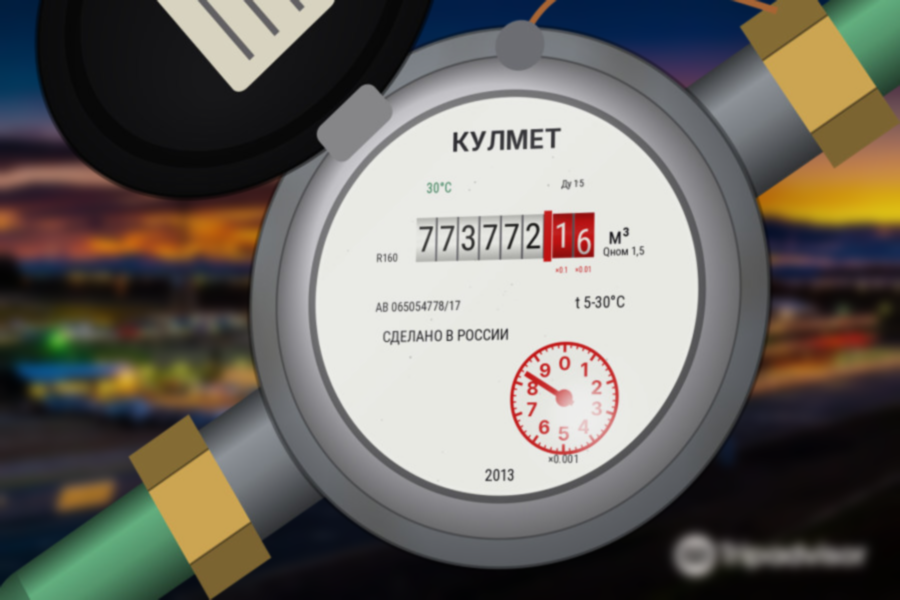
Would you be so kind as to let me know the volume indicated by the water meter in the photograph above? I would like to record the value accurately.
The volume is 773772.158 m³
